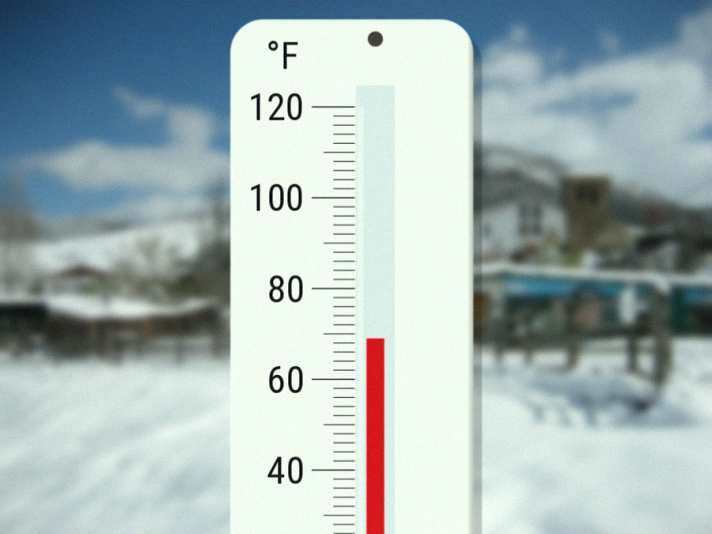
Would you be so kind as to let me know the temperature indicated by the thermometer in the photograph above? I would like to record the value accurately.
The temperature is 69 °F
